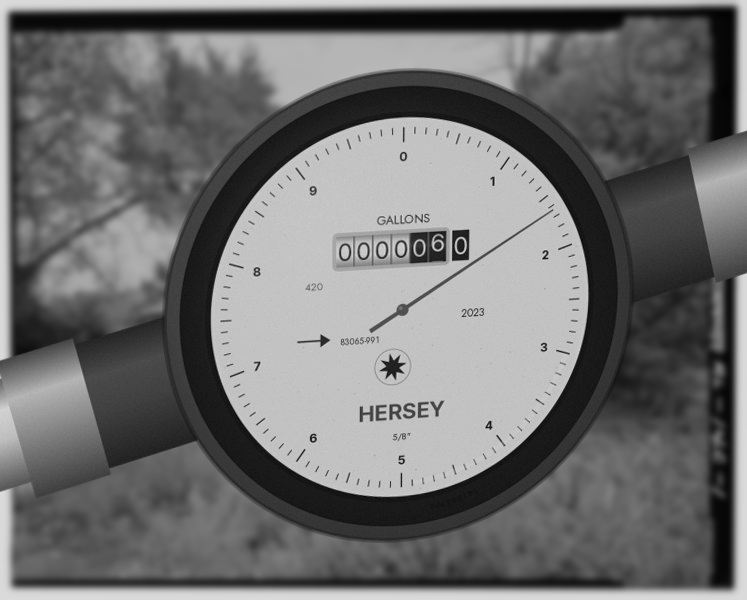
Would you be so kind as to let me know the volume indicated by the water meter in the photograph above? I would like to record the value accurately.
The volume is 61.6 gal
